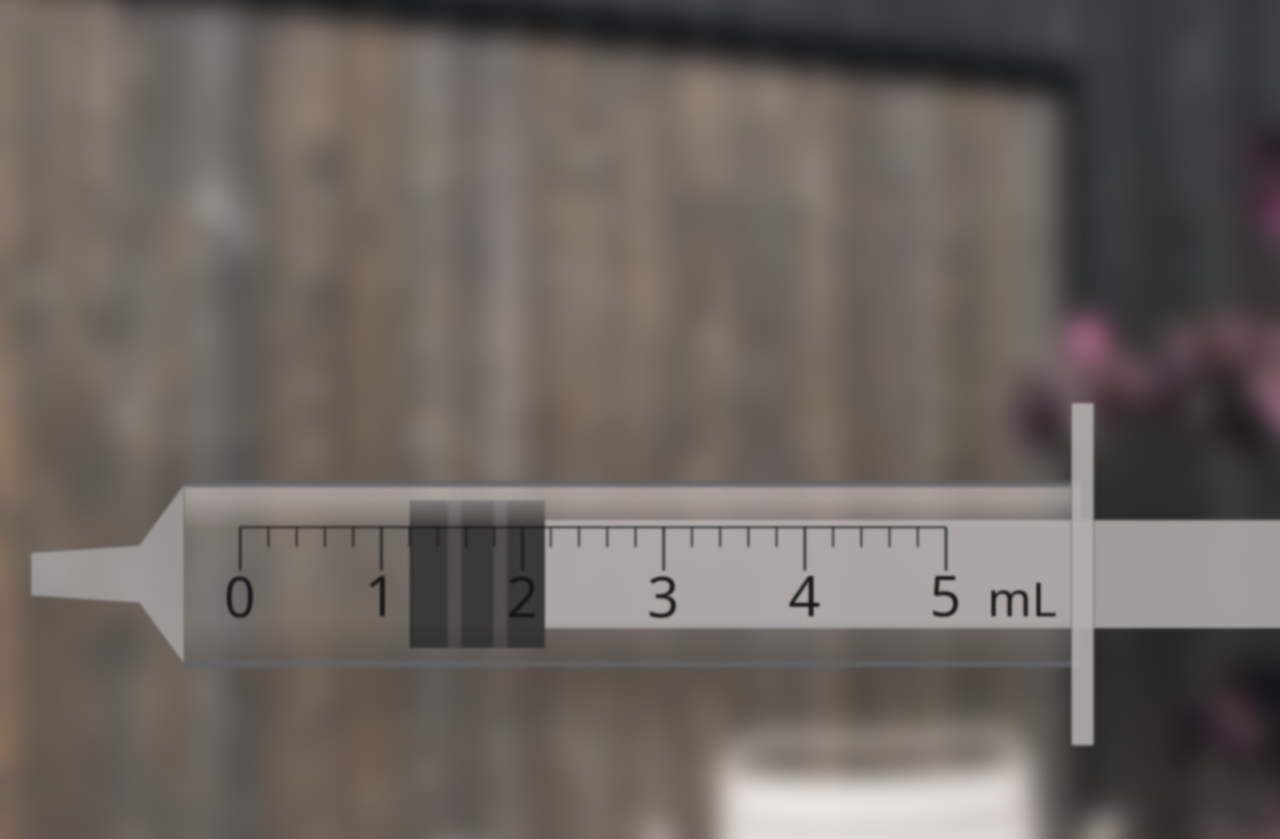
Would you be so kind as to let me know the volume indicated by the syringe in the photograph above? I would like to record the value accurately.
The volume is 1.2 mL
